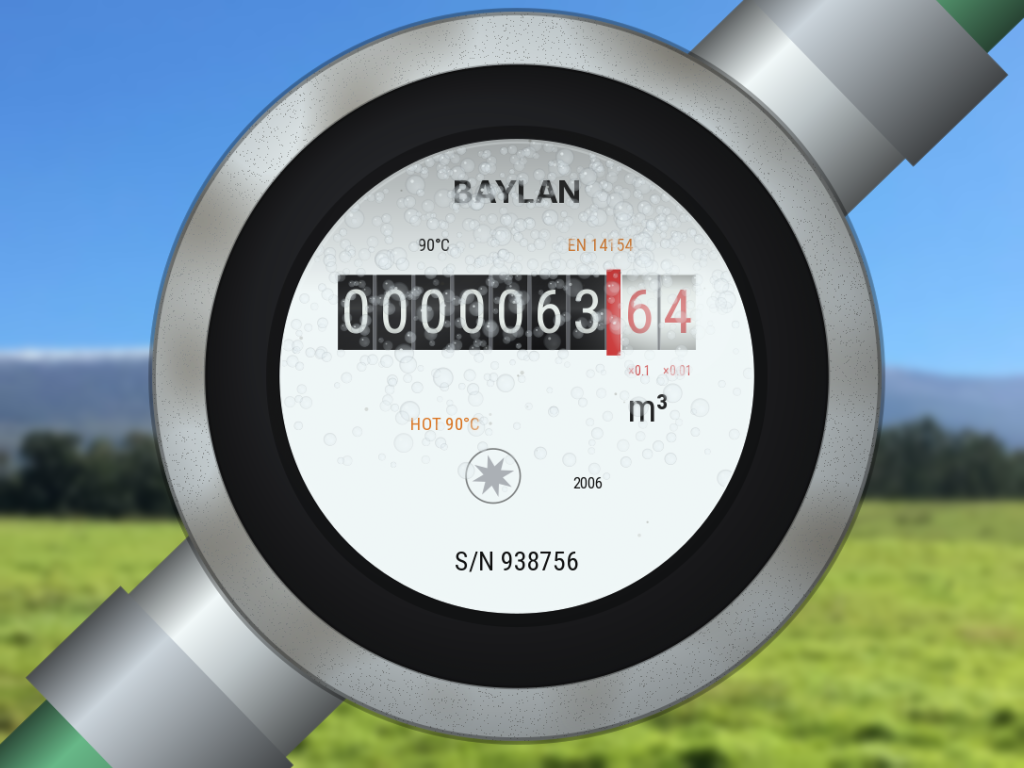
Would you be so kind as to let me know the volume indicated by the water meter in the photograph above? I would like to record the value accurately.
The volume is 63.64 m³
